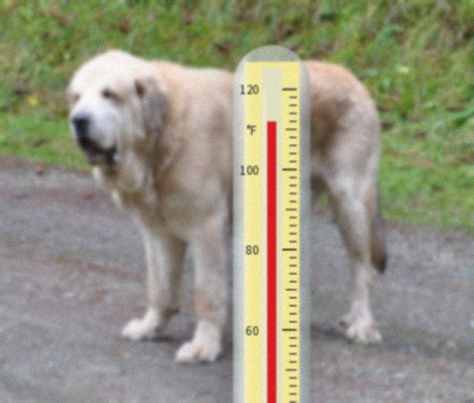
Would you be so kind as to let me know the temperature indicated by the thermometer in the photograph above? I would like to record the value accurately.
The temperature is 112 °F
